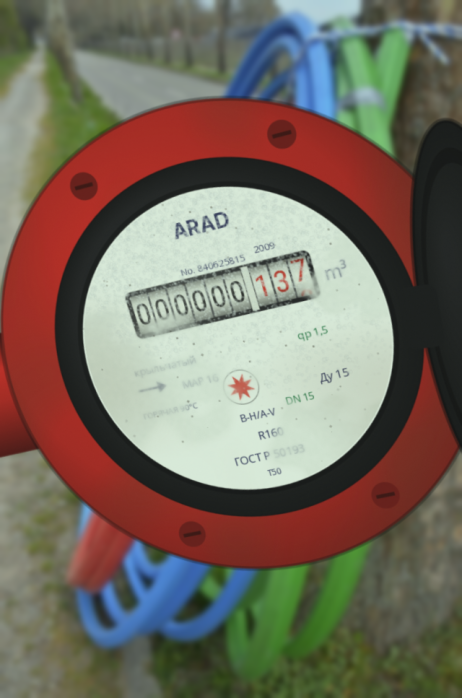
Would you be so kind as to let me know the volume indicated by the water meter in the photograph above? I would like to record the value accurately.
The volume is 0.137 m³
